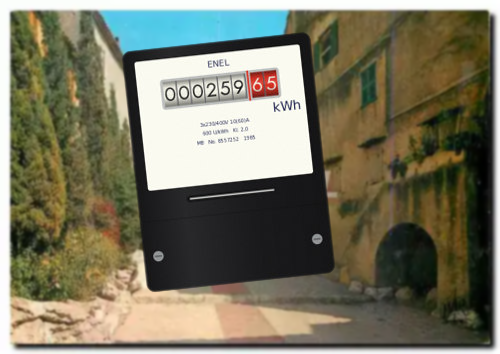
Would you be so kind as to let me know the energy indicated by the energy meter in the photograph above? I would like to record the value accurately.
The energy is 259.65 kWh
